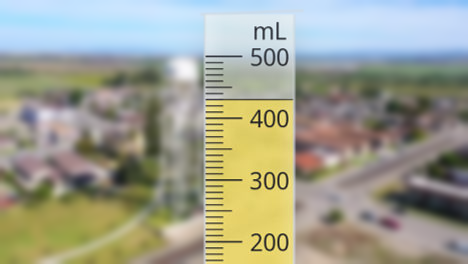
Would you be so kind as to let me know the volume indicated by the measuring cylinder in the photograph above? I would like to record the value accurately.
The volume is 430 mL
